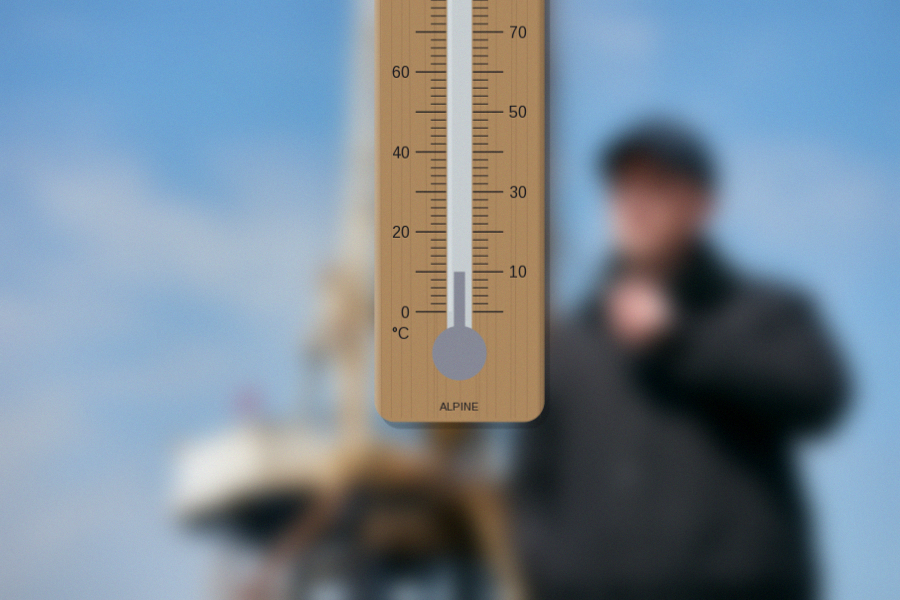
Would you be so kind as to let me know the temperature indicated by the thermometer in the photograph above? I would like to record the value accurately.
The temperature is 10 °C
